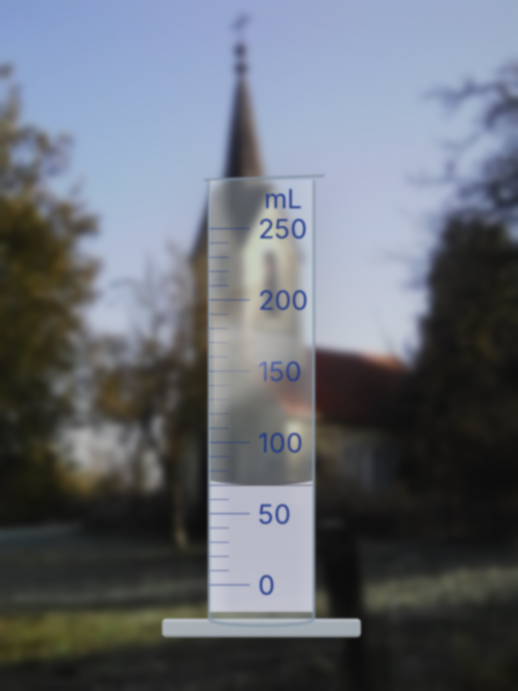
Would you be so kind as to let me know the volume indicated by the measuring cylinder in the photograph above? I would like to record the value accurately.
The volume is 70 mL
